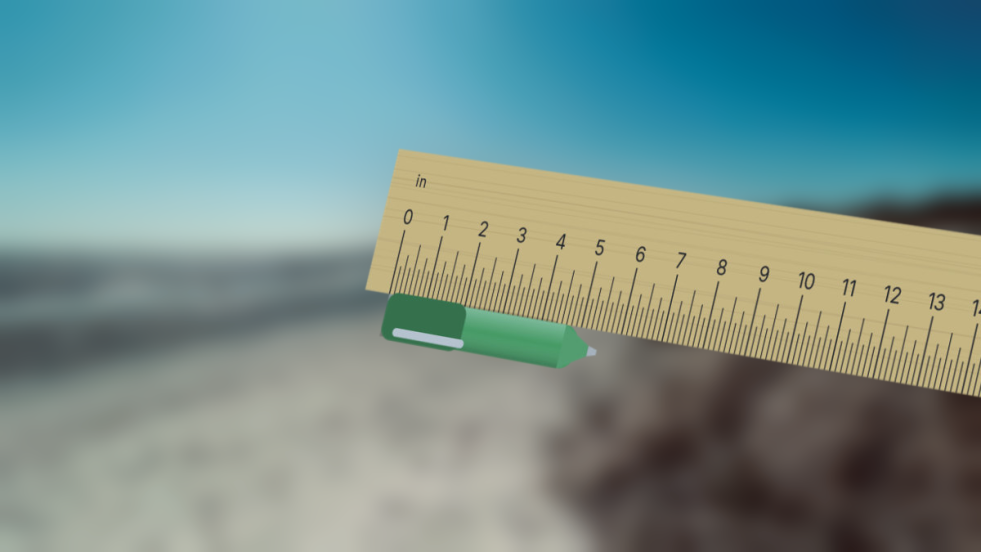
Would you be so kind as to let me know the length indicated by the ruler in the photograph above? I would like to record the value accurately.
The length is 5.5 in
